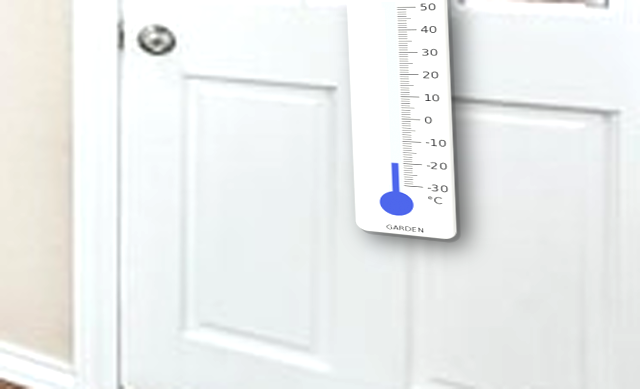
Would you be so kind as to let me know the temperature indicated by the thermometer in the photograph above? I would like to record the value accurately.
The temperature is -20 °C
